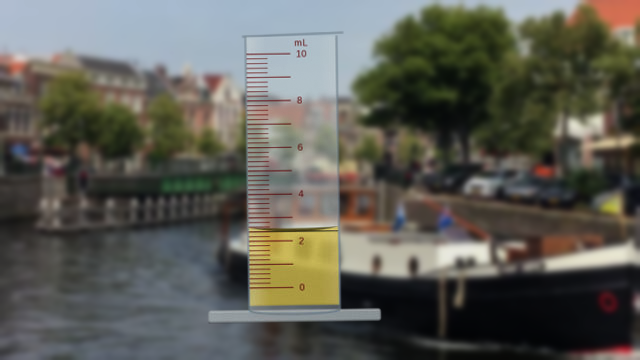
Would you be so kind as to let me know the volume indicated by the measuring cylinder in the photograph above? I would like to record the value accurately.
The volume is 2.4 mL
